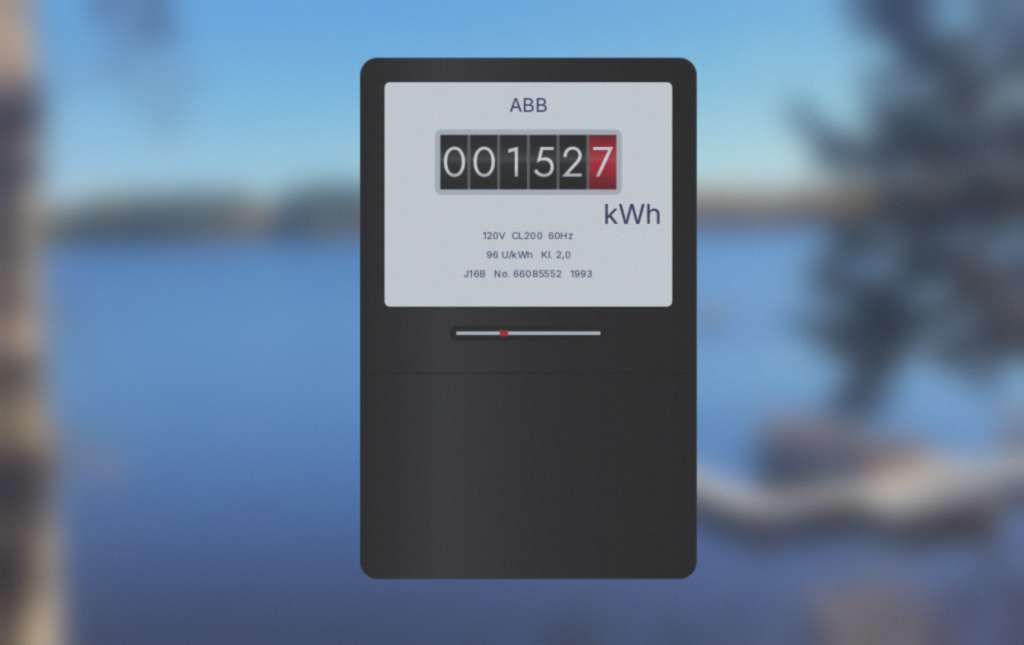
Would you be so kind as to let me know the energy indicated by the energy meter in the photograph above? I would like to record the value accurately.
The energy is 152.7 kWh
